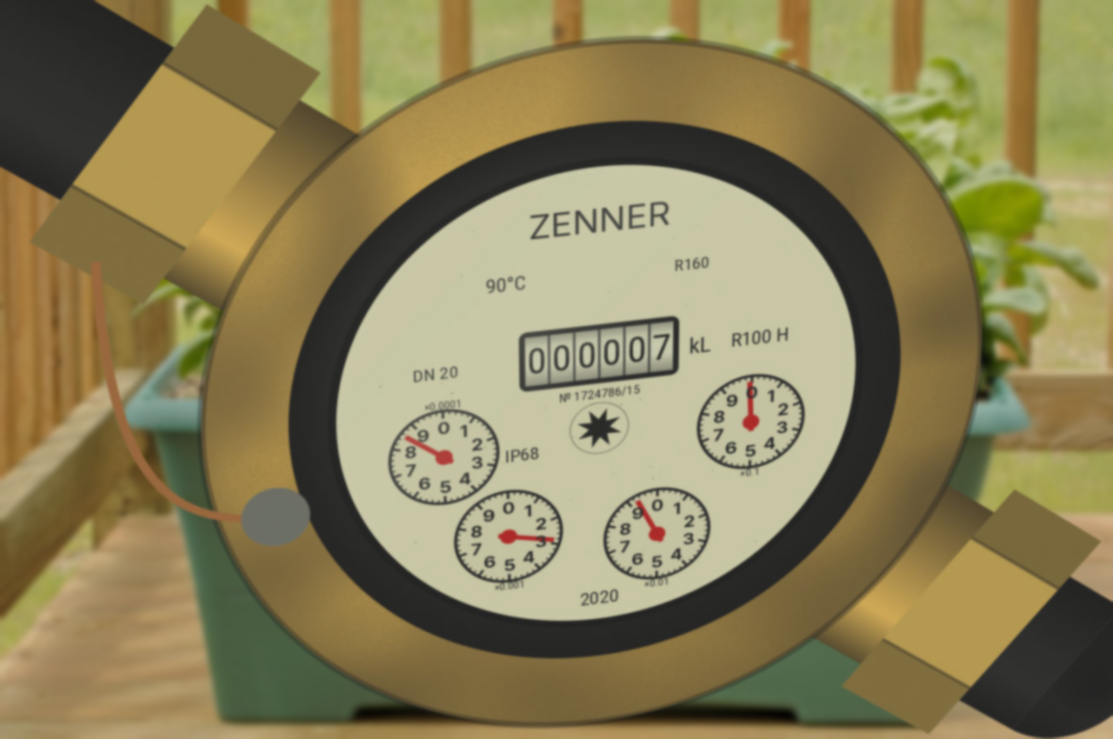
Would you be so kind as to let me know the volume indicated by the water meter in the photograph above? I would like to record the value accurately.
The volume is 6.9928 kL
